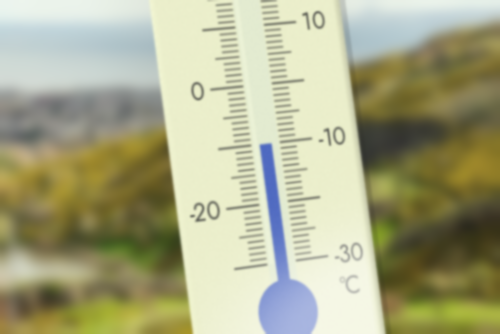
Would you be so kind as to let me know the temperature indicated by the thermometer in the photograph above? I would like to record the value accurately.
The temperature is -10 °C
